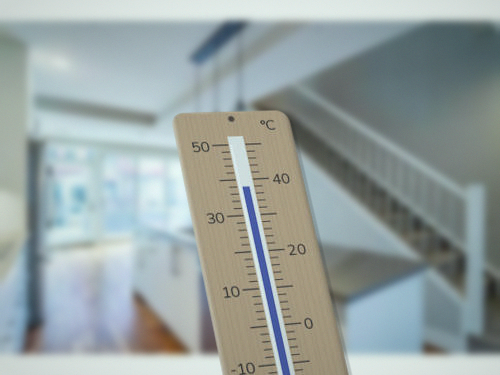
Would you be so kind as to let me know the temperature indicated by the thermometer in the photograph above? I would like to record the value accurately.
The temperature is 38 °C
